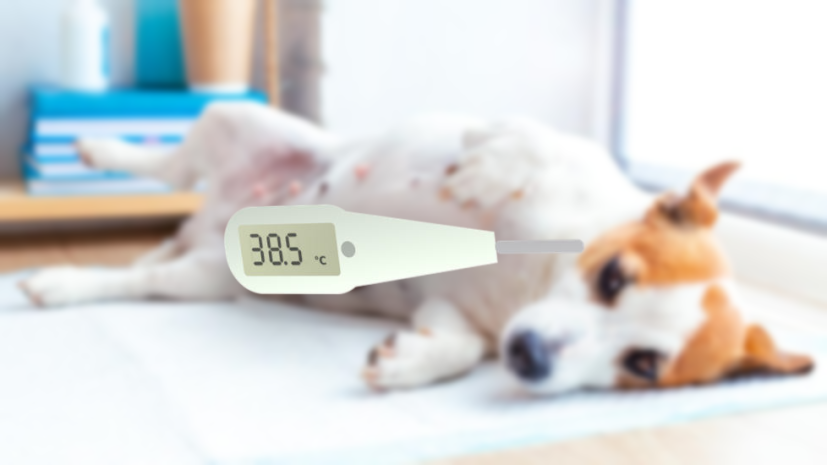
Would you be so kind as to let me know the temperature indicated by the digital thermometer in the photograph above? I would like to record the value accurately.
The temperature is 38.5 °C
